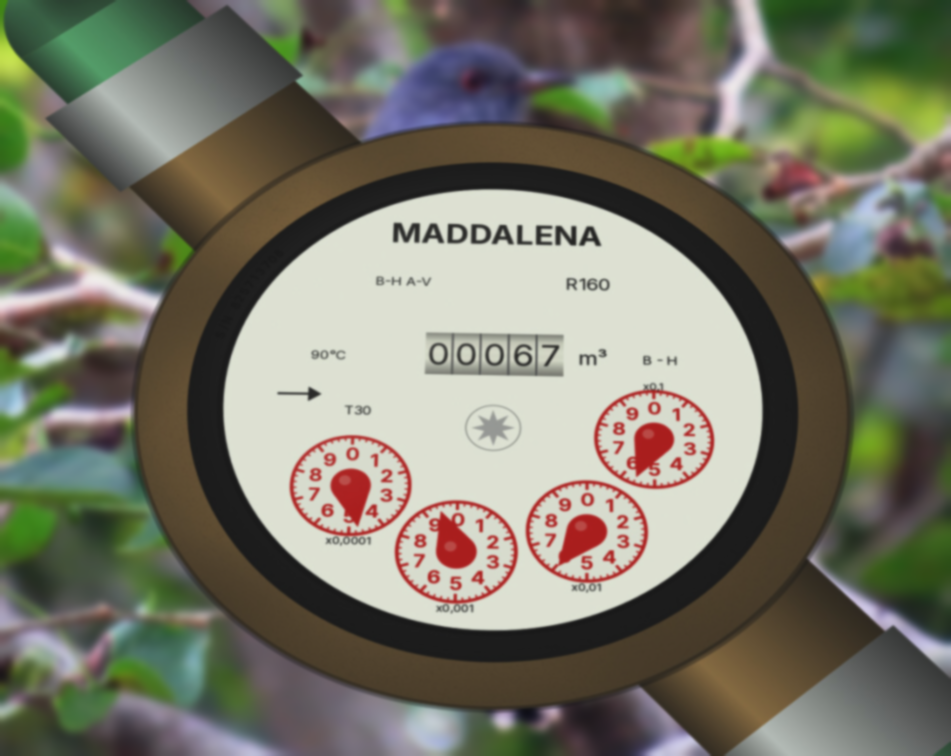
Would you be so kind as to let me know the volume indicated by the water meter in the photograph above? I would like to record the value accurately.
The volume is 67.5594 m³
